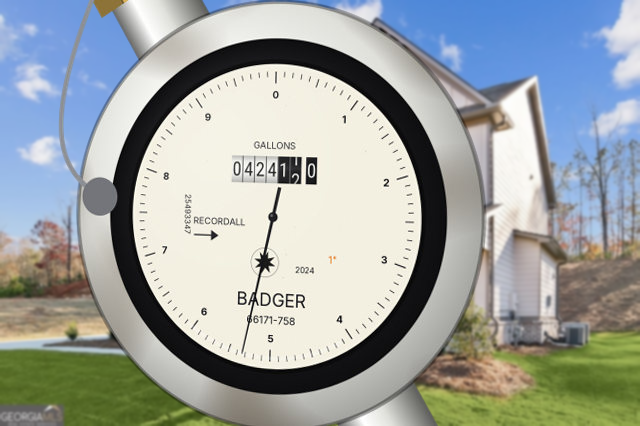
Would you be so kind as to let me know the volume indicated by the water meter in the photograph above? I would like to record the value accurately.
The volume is 424115.3 gal
